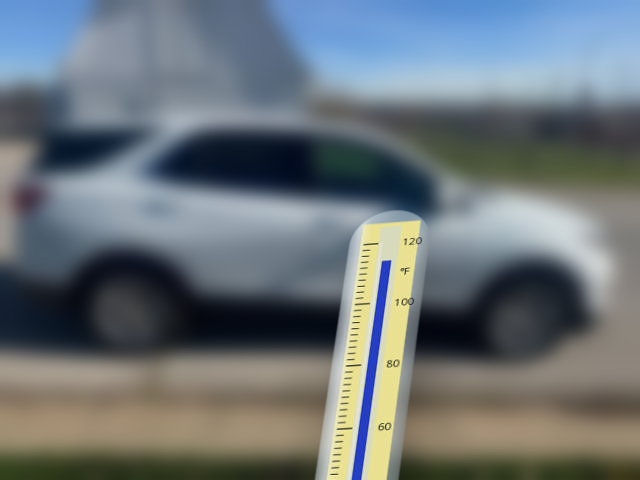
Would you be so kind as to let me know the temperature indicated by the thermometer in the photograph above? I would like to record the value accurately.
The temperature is 114 °F
